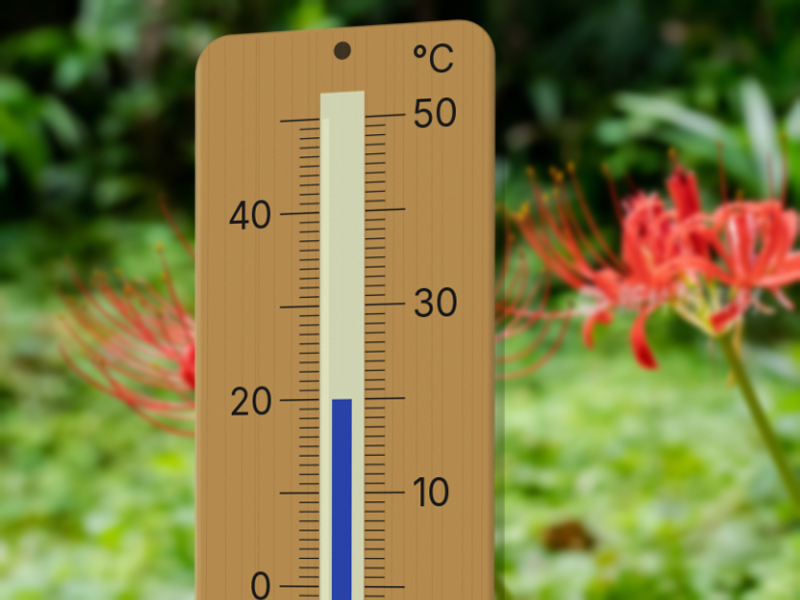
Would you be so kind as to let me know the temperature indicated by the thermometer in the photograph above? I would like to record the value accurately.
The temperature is 20 °C
